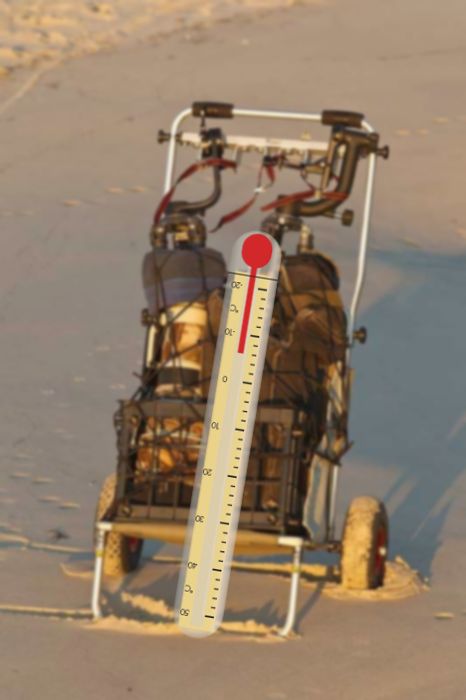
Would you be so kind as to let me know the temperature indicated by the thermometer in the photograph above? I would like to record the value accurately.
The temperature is -6 °C
